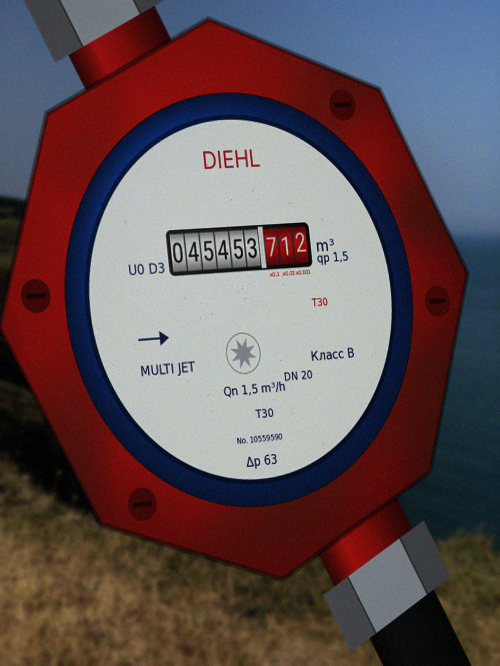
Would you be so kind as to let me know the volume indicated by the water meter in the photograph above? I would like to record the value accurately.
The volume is 45453.712 m³
